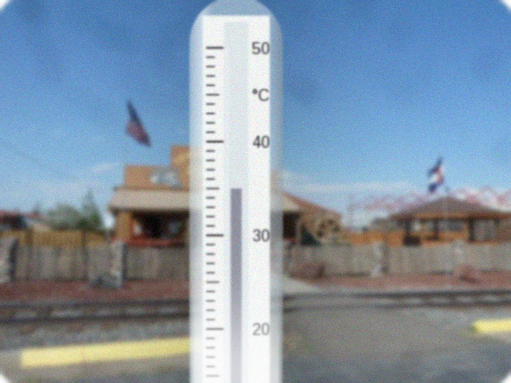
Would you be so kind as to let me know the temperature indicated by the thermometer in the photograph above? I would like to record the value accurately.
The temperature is 35 °C
